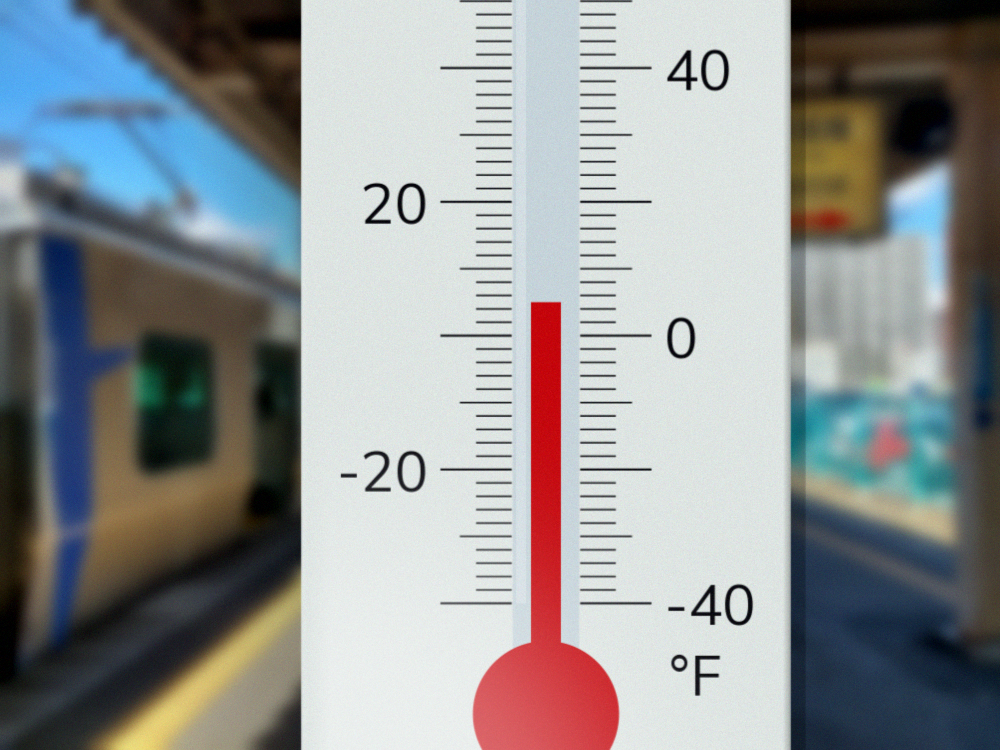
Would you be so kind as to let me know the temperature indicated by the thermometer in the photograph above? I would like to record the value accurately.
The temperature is 5 °F
